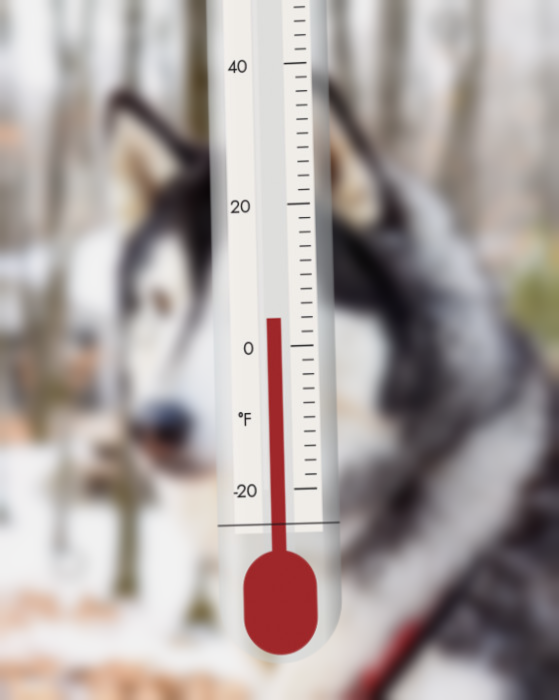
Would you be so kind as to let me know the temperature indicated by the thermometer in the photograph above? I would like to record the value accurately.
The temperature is 4 °F
